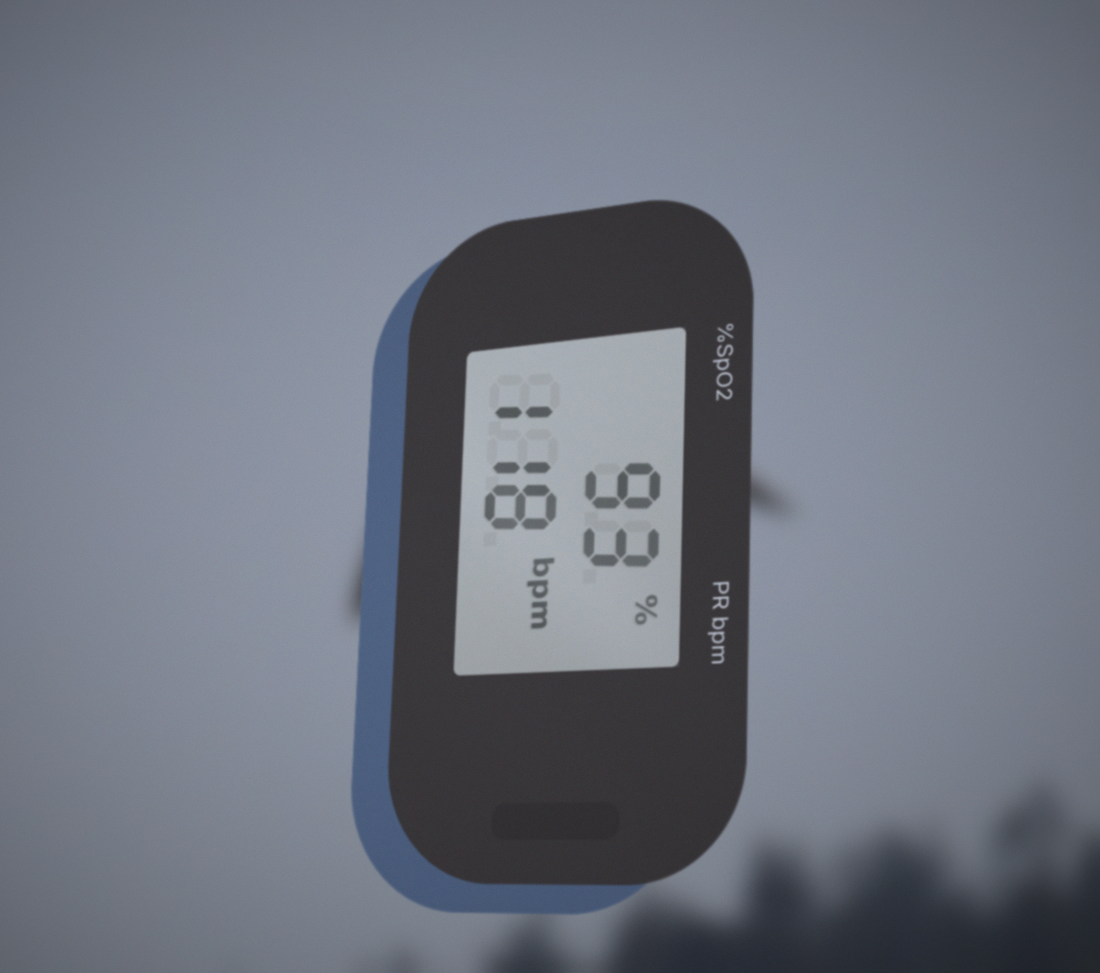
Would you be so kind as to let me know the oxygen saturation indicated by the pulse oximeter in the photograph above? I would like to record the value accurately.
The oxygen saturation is 93 %
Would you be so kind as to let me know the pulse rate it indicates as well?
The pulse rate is 118 bpm
